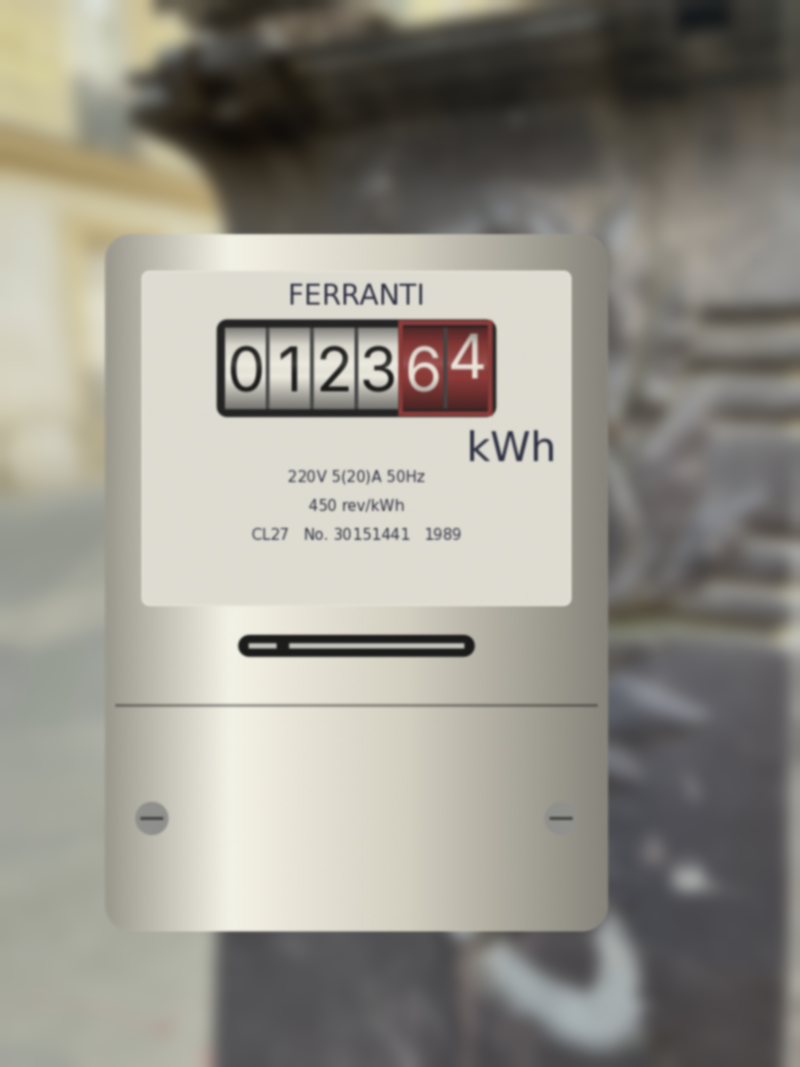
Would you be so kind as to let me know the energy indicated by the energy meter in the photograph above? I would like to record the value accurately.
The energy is 123.64 kWh
